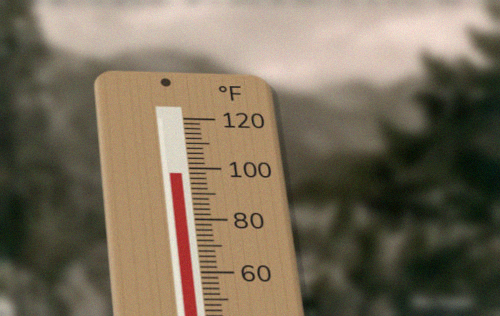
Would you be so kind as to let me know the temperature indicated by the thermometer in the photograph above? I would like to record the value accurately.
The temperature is 98 °F
